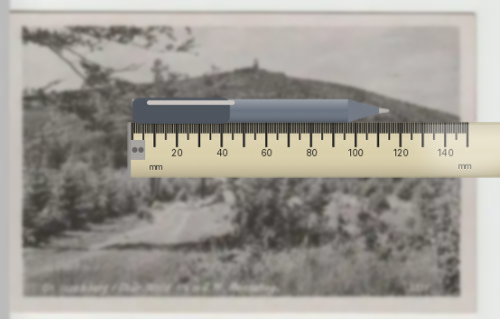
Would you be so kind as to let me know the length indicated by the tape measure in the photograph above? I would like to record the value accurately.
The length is 115 mm
